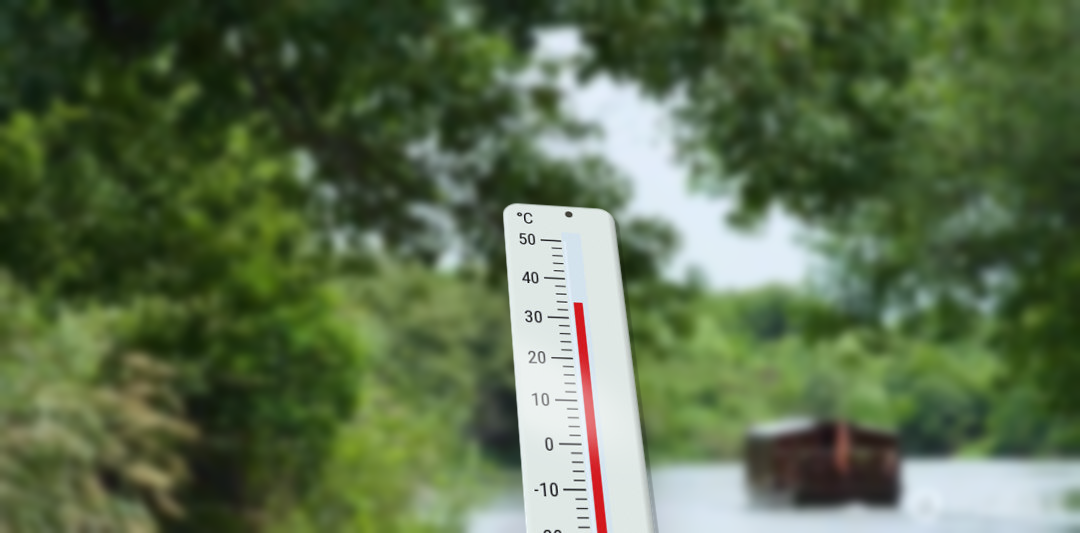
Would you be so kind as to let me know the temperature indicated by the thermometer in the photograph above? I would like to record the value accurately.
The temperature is 34 °C
